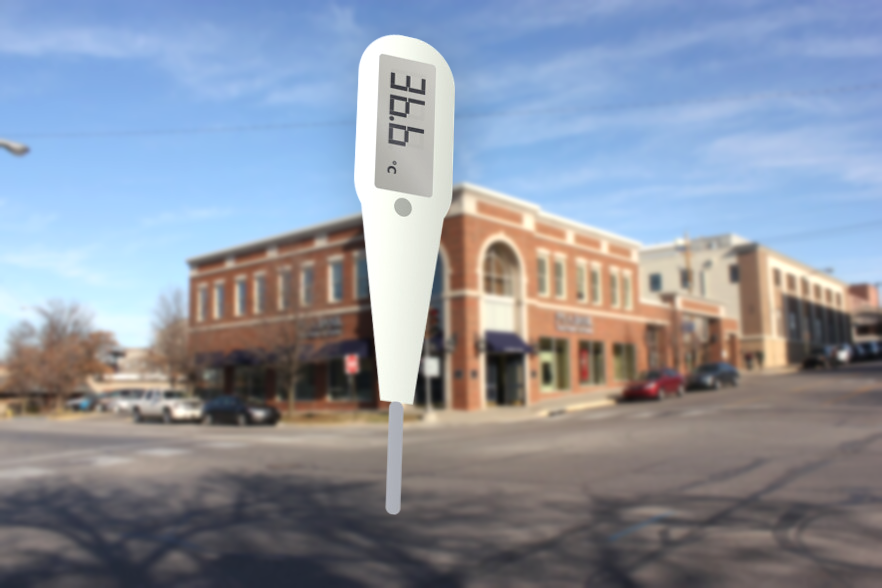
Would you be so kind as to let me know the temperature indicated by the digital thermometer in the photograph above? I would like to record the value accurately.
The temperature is 36.6 °C
